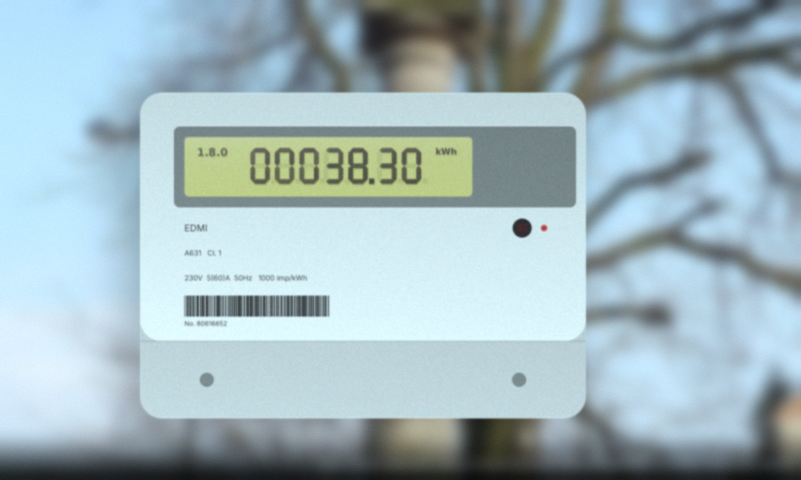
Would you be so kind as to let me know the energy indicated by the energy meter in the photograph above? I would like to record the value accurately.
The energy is 38.30 kWh
